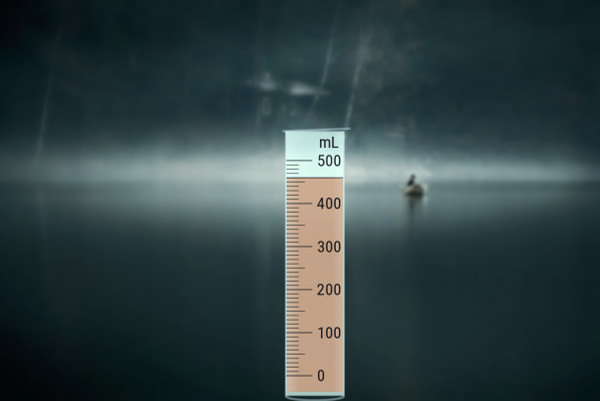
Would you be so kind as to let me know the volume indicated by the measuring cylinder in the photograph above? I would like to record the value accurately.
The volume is 460 mL
